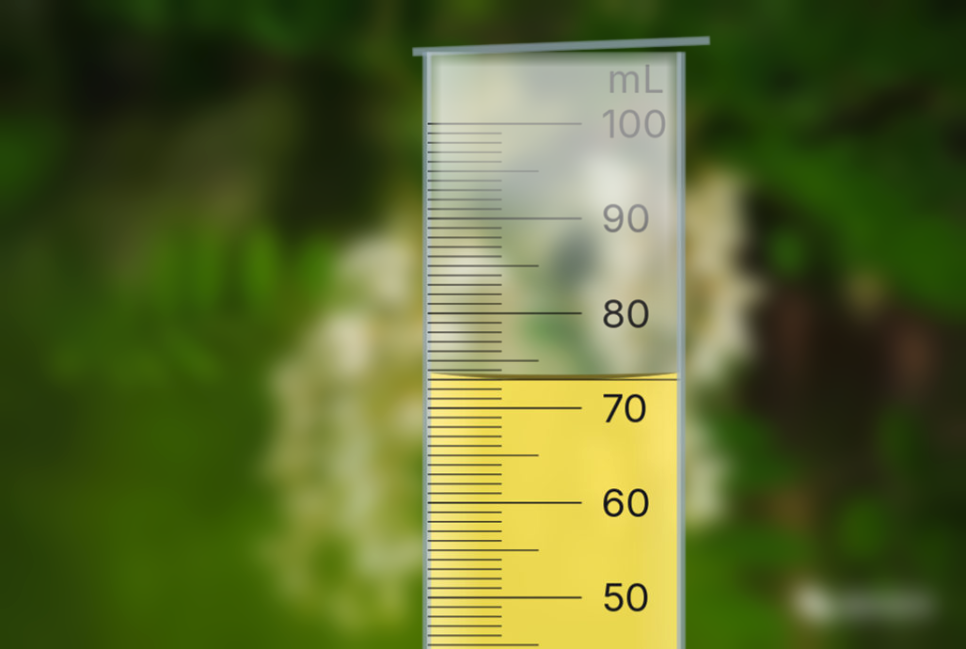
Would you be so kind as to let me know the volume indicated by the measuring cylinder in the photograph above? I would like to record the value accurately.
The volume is 73 mL
